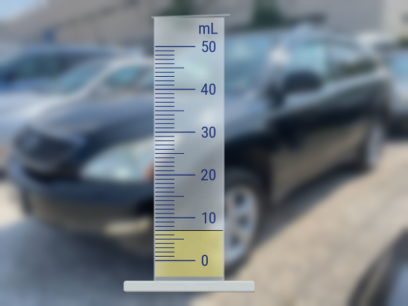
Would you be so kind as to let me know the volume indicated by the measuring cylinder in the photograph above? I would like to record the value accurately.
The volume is 7 mL
